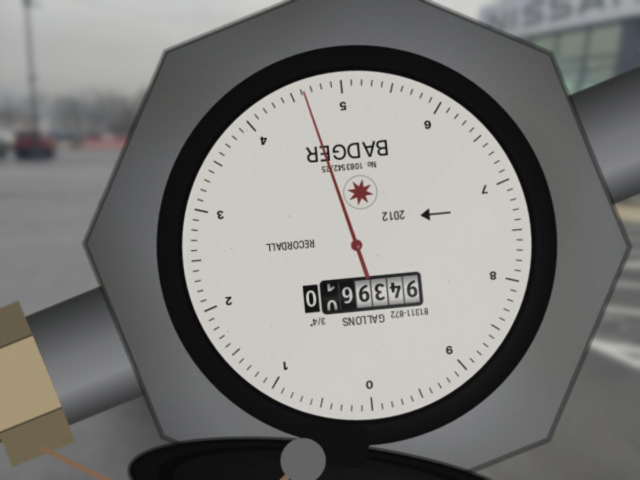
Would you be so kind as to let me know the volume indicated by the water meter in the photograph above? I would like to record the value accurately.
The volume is 9439604.6 gal
